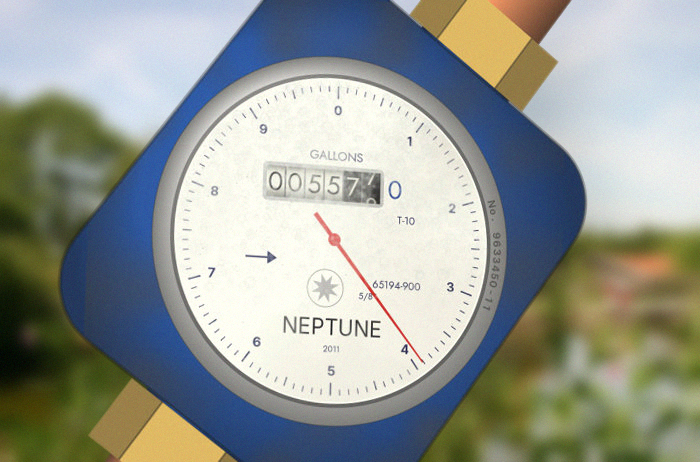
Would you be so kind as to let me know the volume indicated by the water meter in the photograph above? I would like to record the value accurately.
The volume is 55773.9 gal
